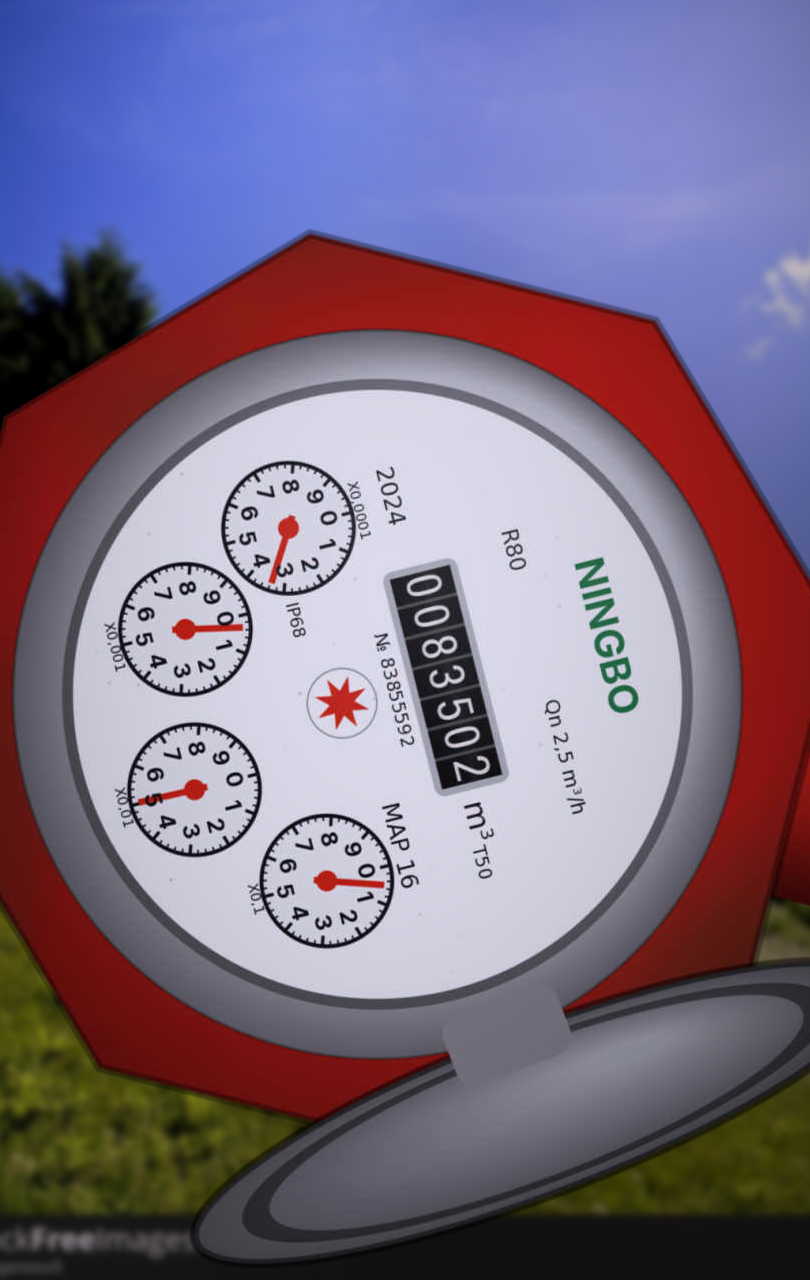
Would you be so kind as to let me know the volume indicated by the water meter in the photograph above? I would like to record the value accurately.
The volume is 83502.0503 m³
